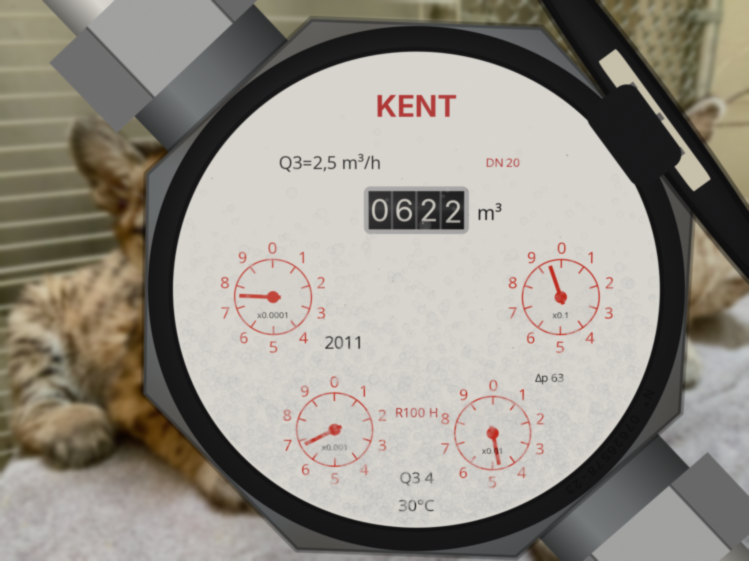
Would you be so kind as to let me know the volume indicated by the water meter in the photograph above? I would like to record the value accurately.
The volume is 621.9467 m³
